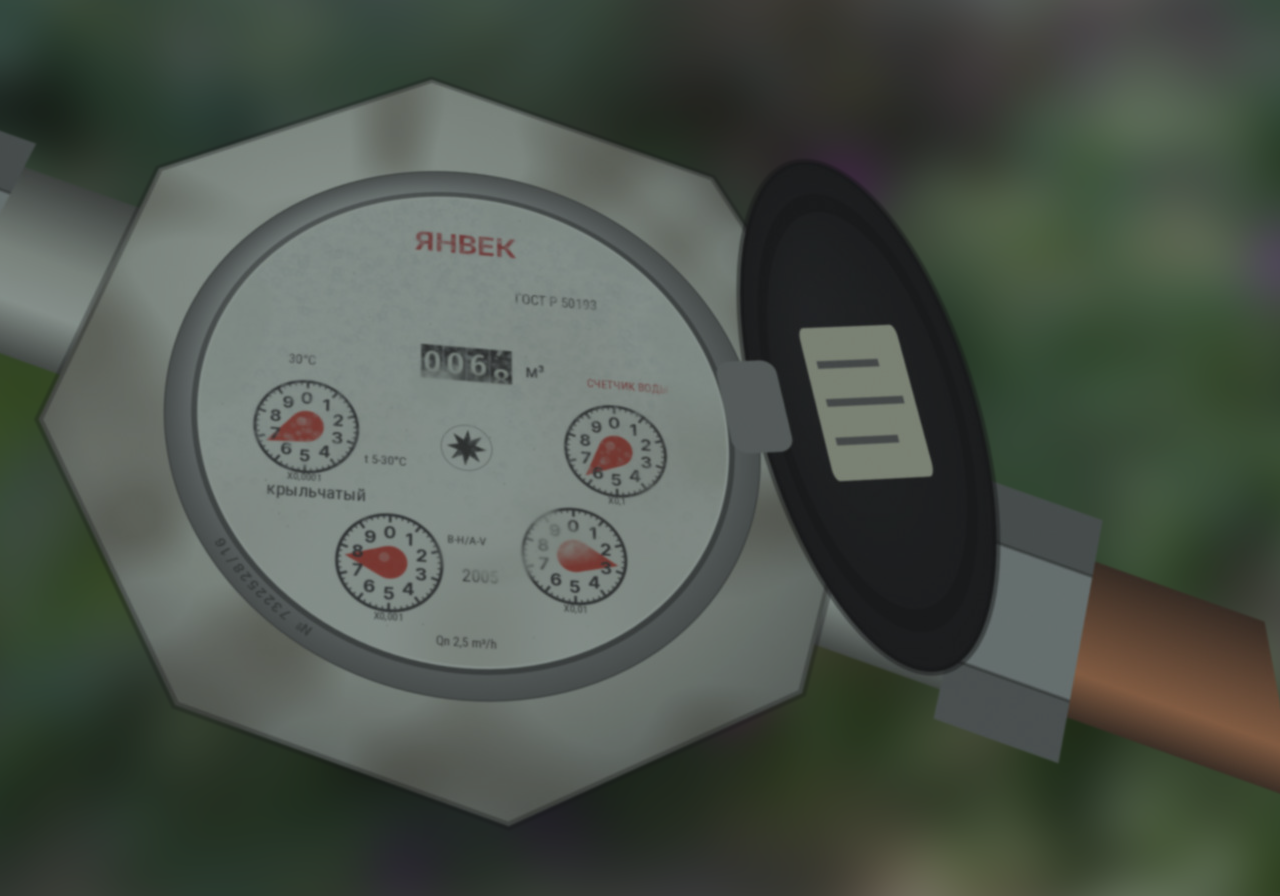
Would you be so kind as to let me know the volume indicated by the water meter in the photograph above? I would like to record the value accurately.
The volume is 67.6276 m³
